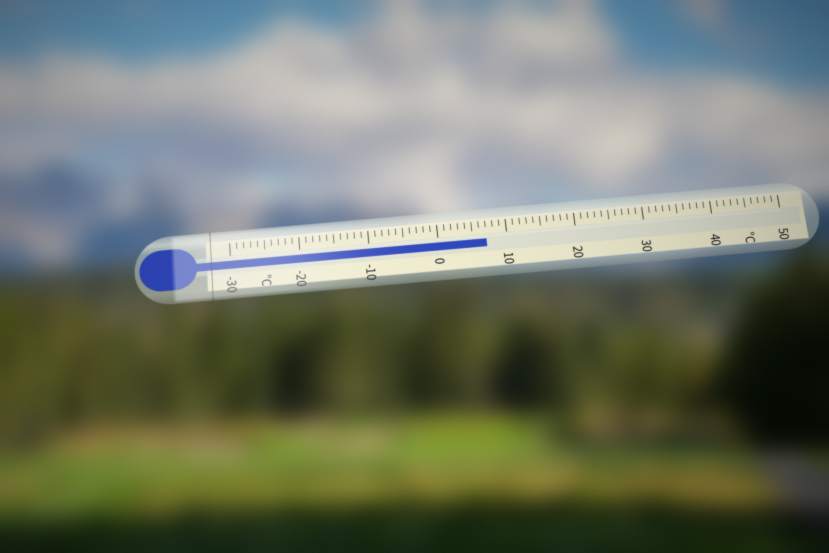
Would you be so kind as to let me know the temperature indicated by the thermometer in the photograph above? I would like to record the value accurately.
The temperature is 7 °C
